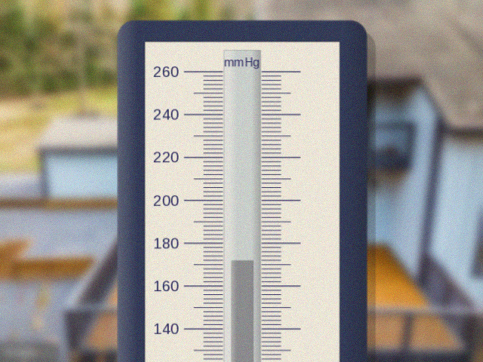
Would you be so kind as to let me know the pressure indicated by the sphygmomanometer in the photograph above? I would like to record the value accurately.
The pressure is 172 mmHg
